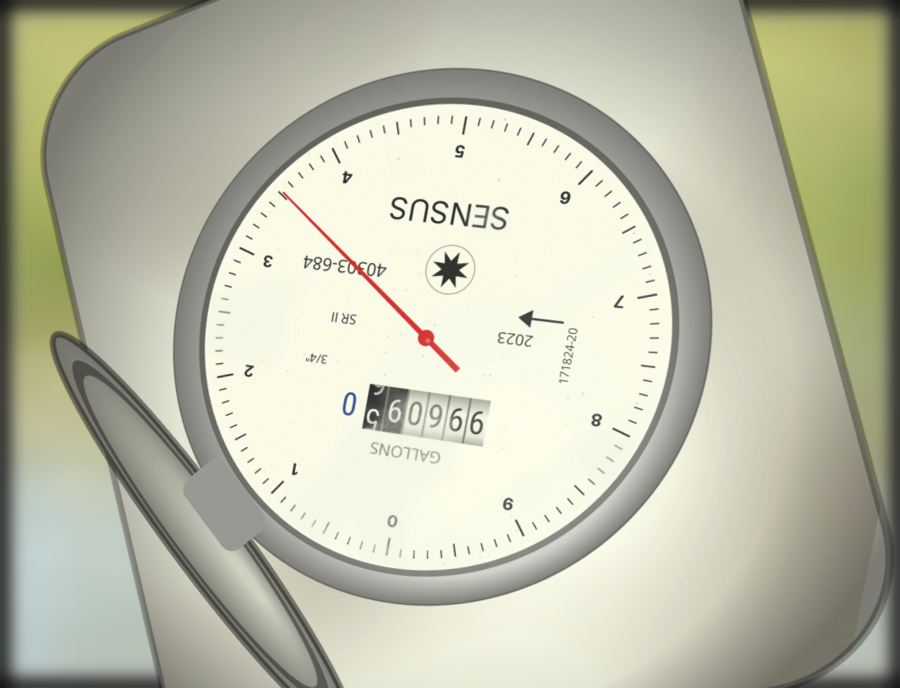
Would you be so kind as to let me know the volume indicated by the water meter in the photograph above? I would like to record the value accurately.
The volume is 9960953.5 gal
